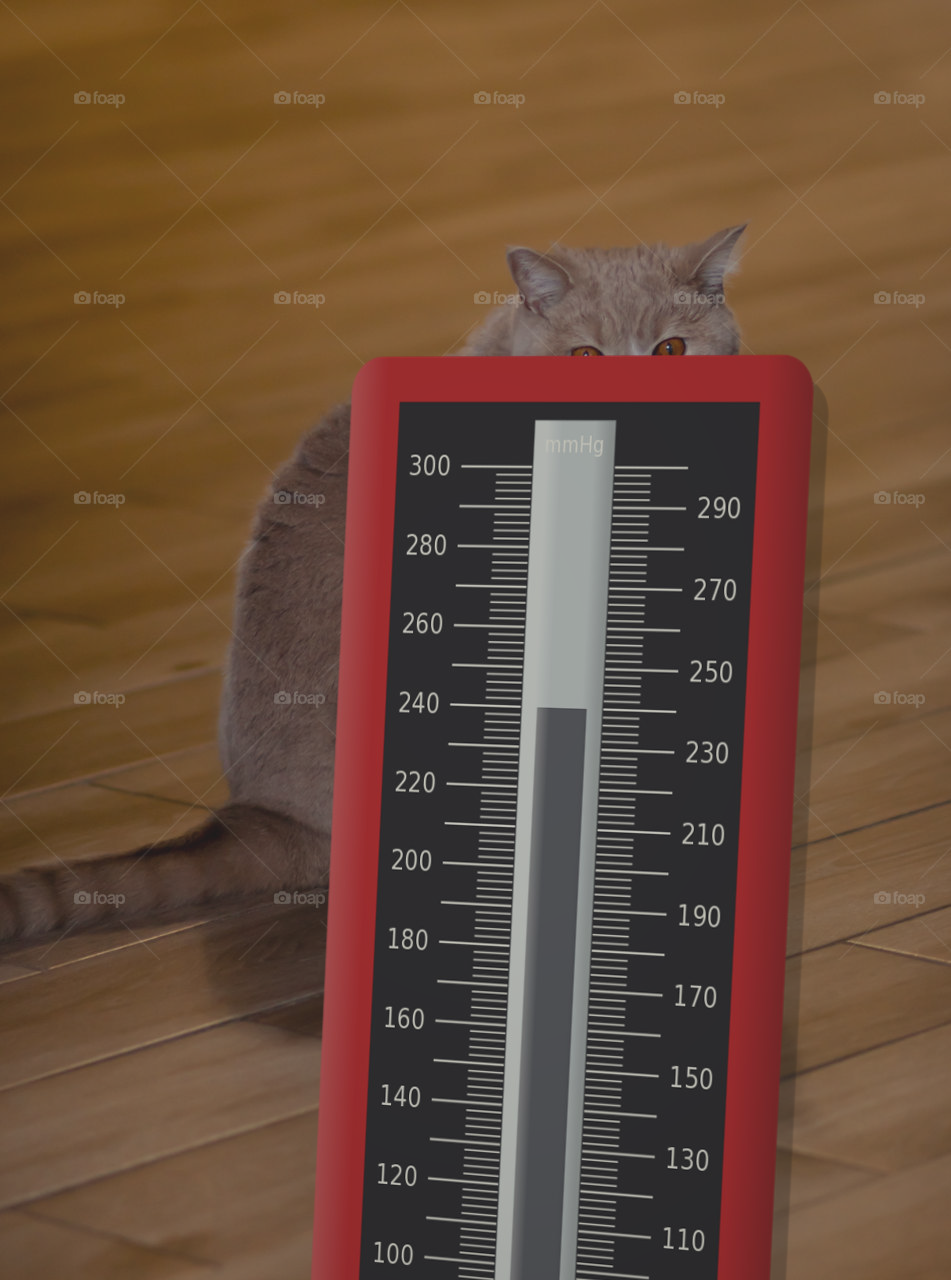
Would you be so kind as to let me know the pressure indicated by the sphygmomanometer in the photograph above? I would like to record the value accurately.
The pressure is 240 mmHg
